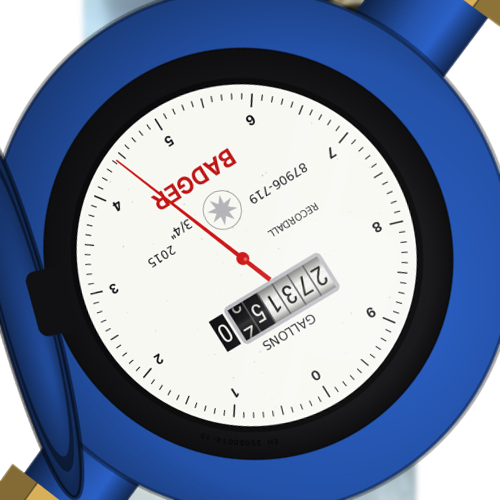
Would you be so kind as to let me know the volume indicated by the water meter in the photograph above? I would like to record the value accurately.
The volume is 2731524.4 gal
